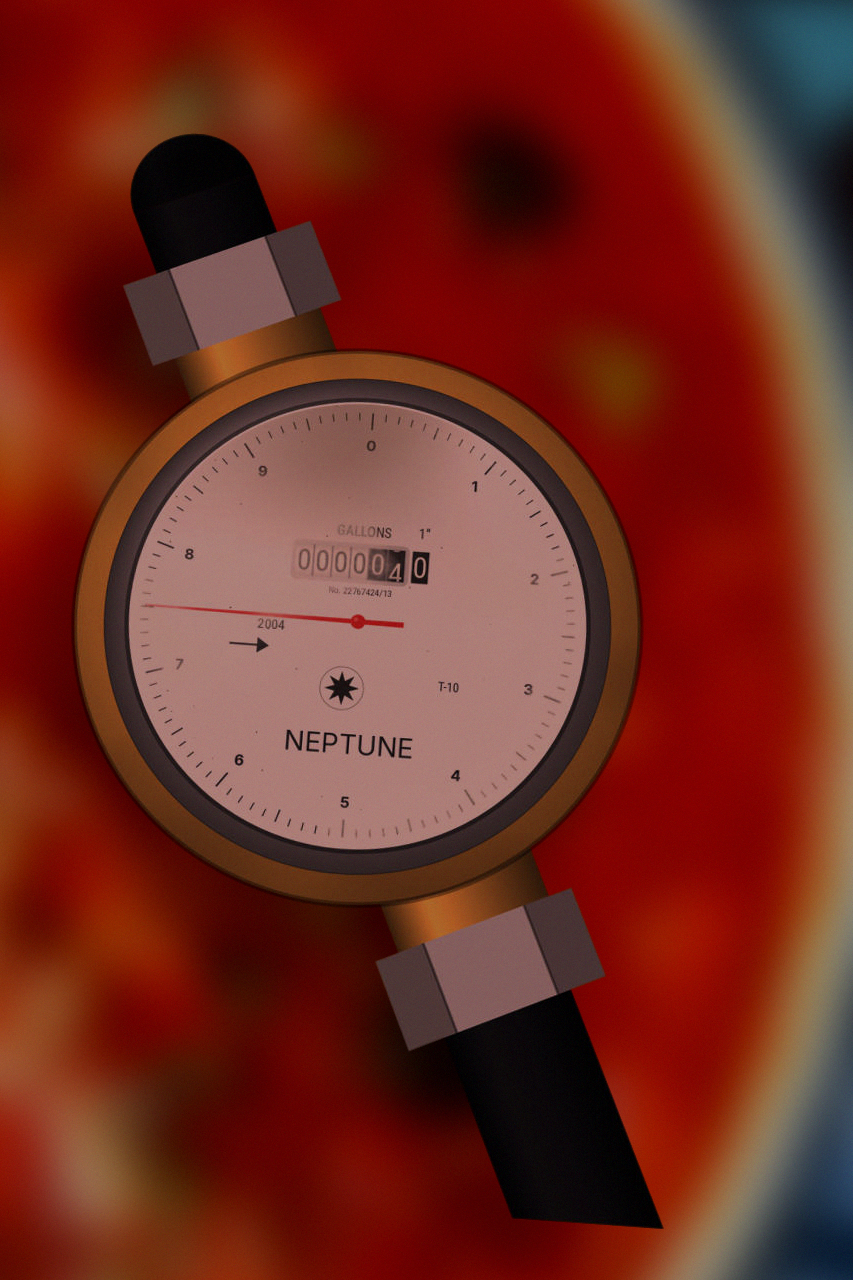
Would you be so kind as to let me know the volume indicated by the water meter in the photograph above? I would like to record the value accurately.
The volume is 37.5 gal
